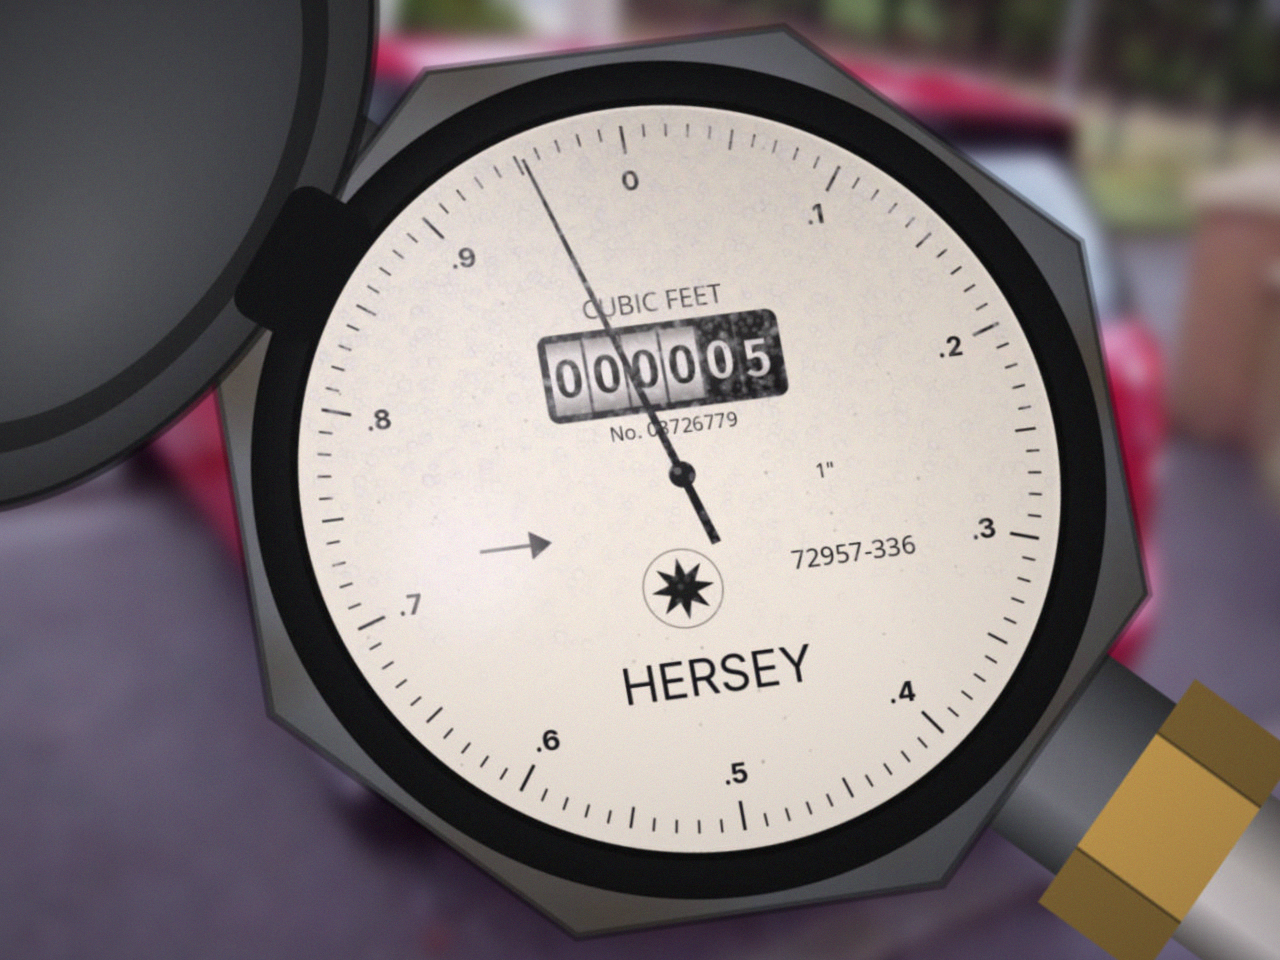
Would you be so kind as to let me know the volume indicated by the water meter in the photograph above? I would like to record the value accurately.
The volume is 4.95 ft³
